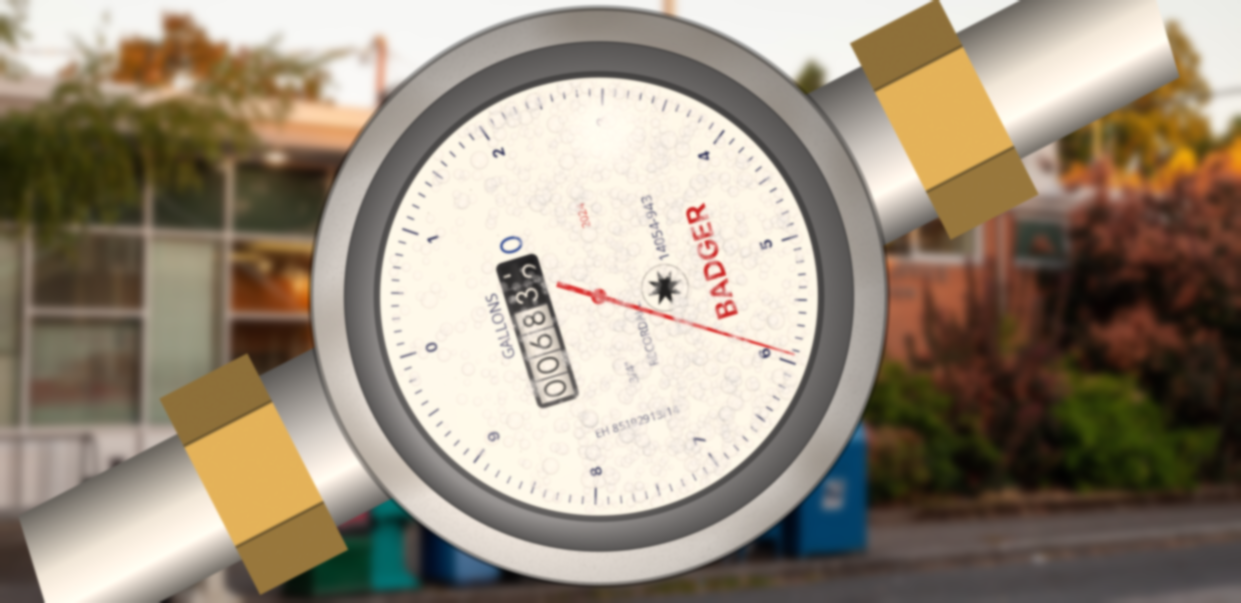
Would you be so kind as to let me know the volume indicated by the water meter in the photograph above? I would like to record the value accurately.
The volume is 68315.9 gal
